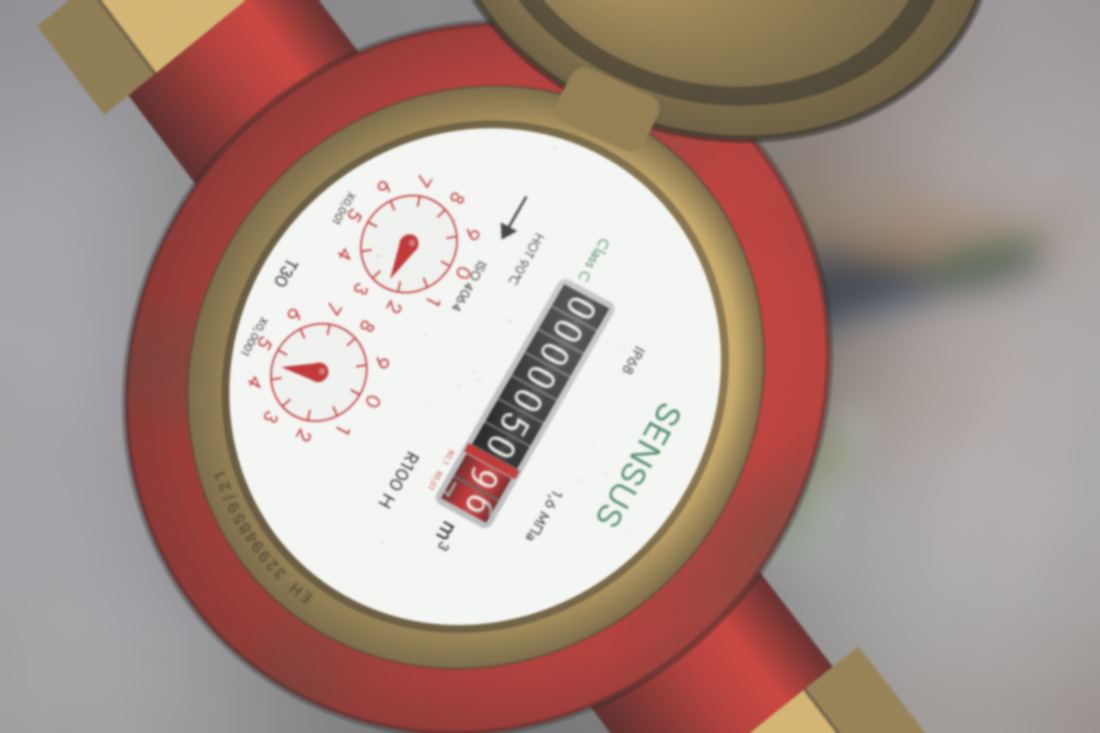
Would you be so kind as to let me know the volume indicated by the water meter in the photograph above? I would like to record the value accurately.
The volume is 50.9624 m³
